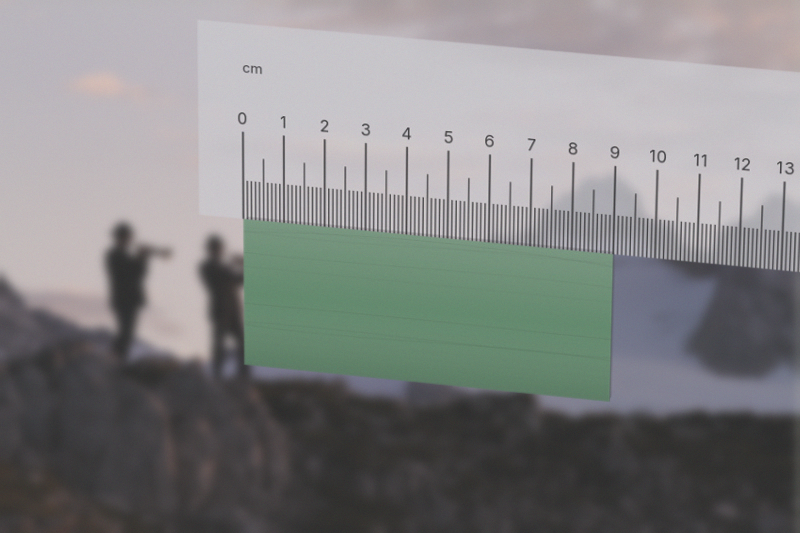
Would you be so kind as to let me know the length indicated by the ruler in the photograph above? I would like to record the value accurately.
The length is 9 cm
